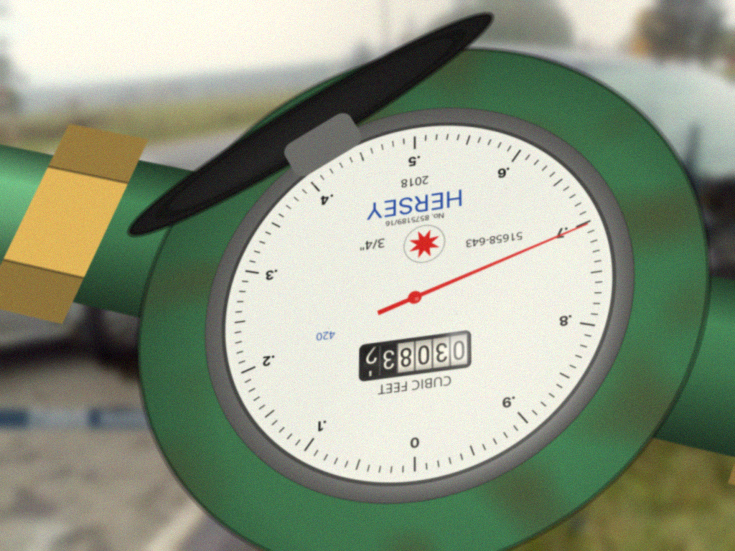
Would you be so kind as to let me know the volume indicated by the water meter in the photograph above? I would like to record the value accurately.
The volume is 30831.70 ft³
